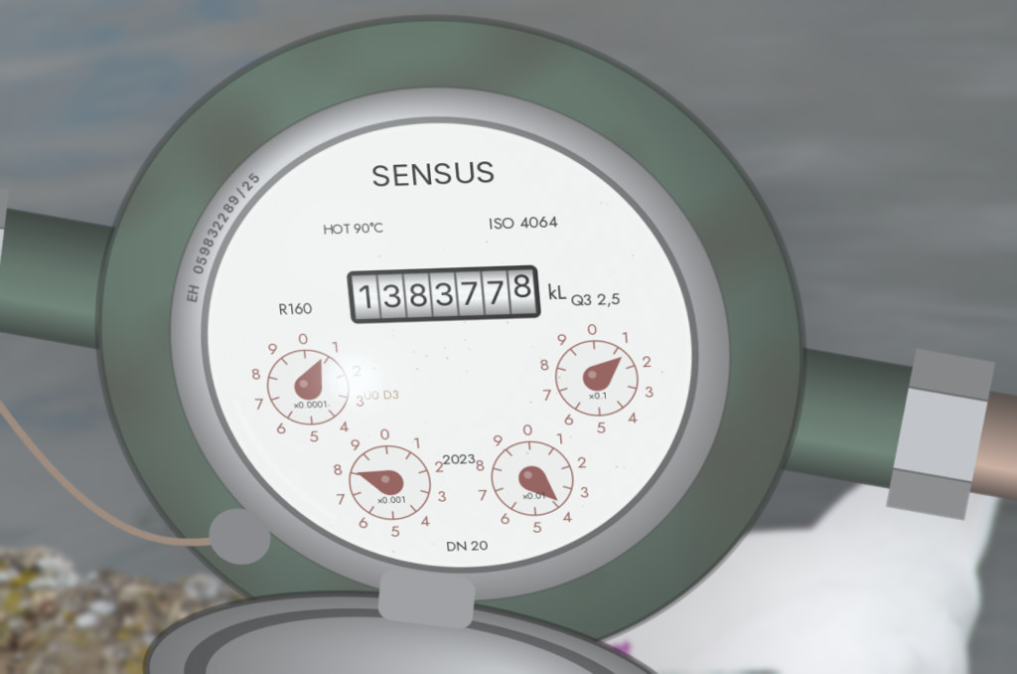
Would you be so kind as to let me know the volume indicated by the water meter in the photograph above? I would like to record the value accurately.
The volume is 1383778.1380 kL
